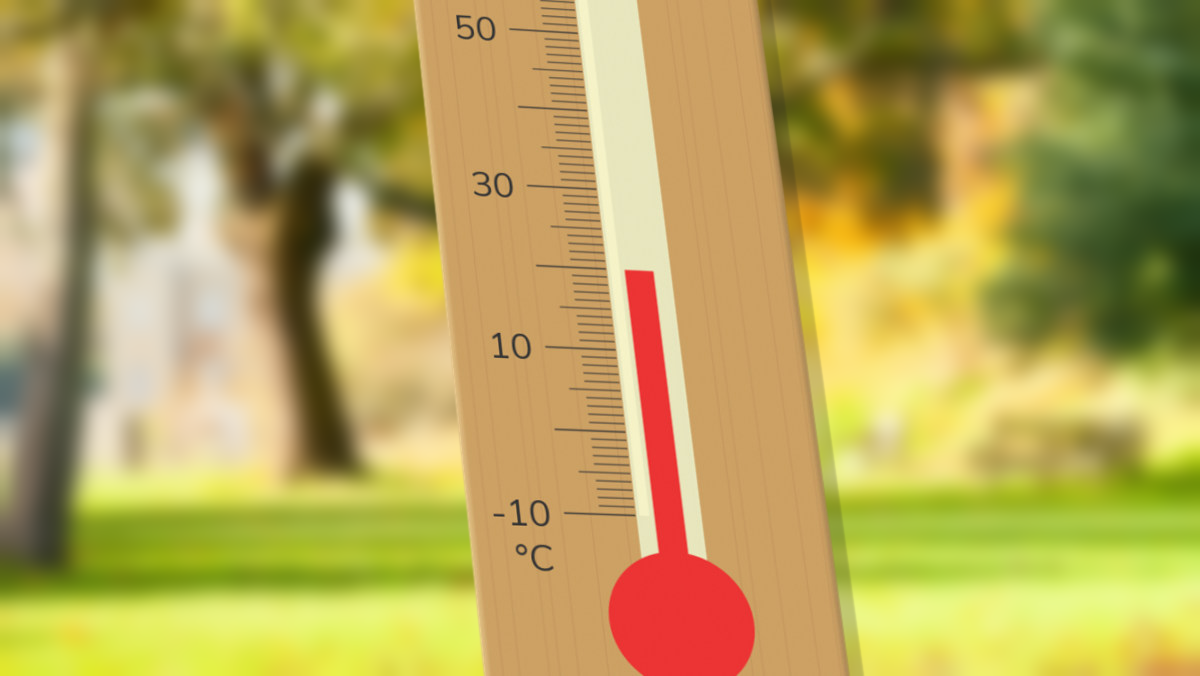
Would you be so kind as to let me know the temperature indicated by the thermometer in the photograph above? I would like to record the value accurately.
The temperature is 20 °C
